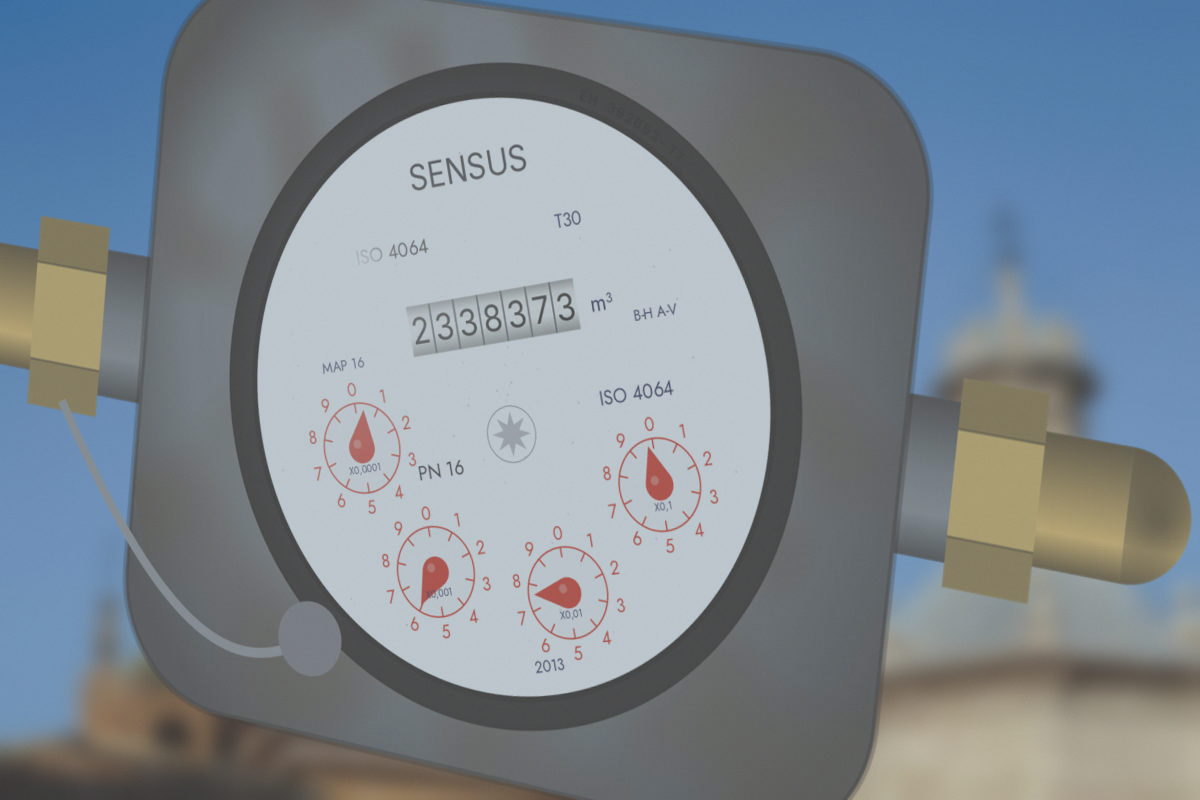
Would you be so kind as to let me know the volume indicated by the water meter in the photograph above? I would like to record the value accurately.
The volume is 2338372.9760 m³
